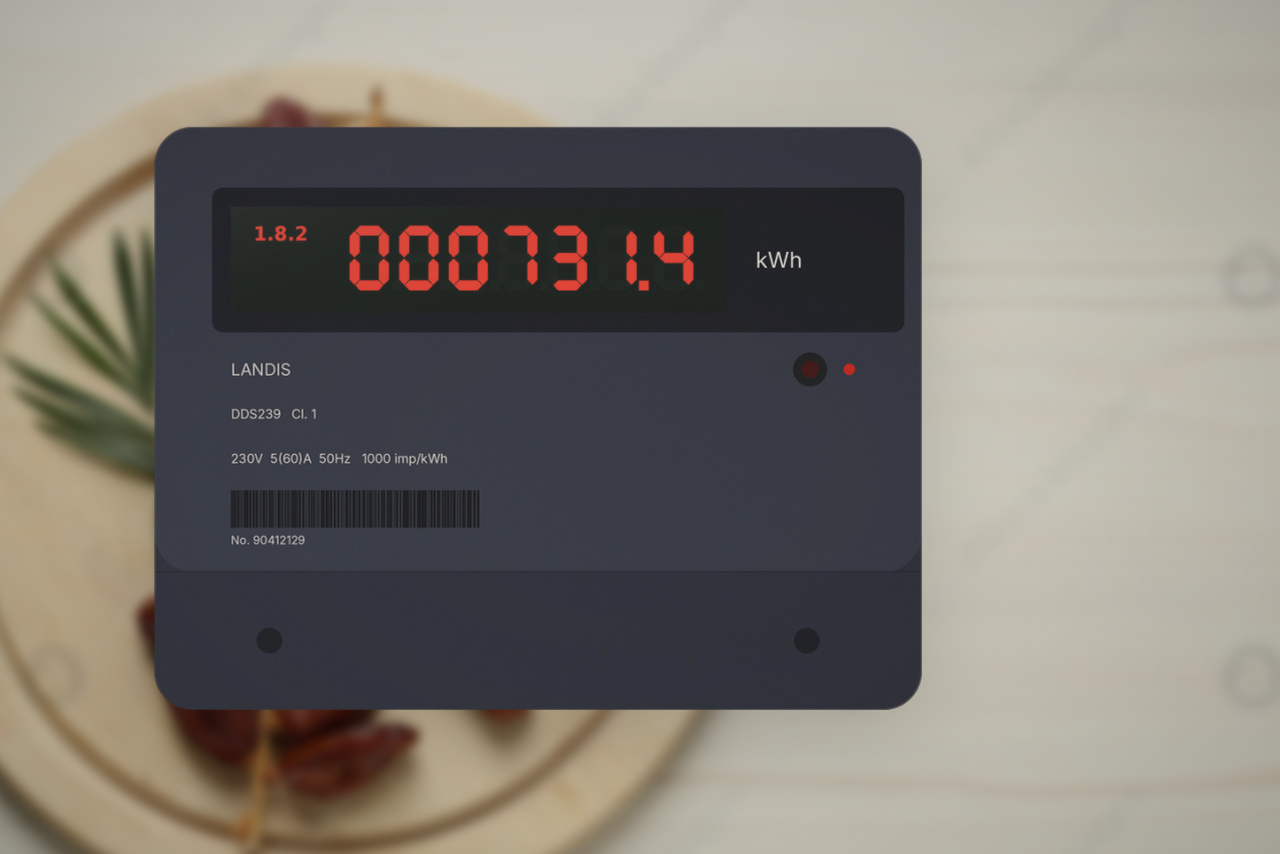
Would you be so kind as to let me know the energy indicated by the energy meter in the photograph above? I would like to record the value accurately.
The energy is 731.4 kWh
